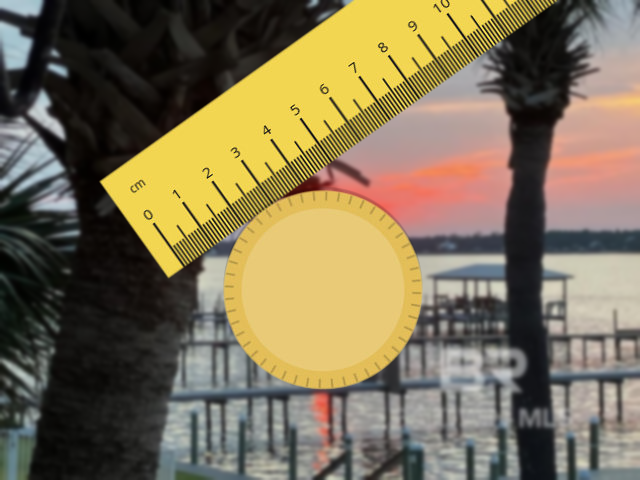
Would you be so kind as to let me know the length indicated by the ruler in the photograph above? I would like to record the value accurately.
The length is 5.5 cm
